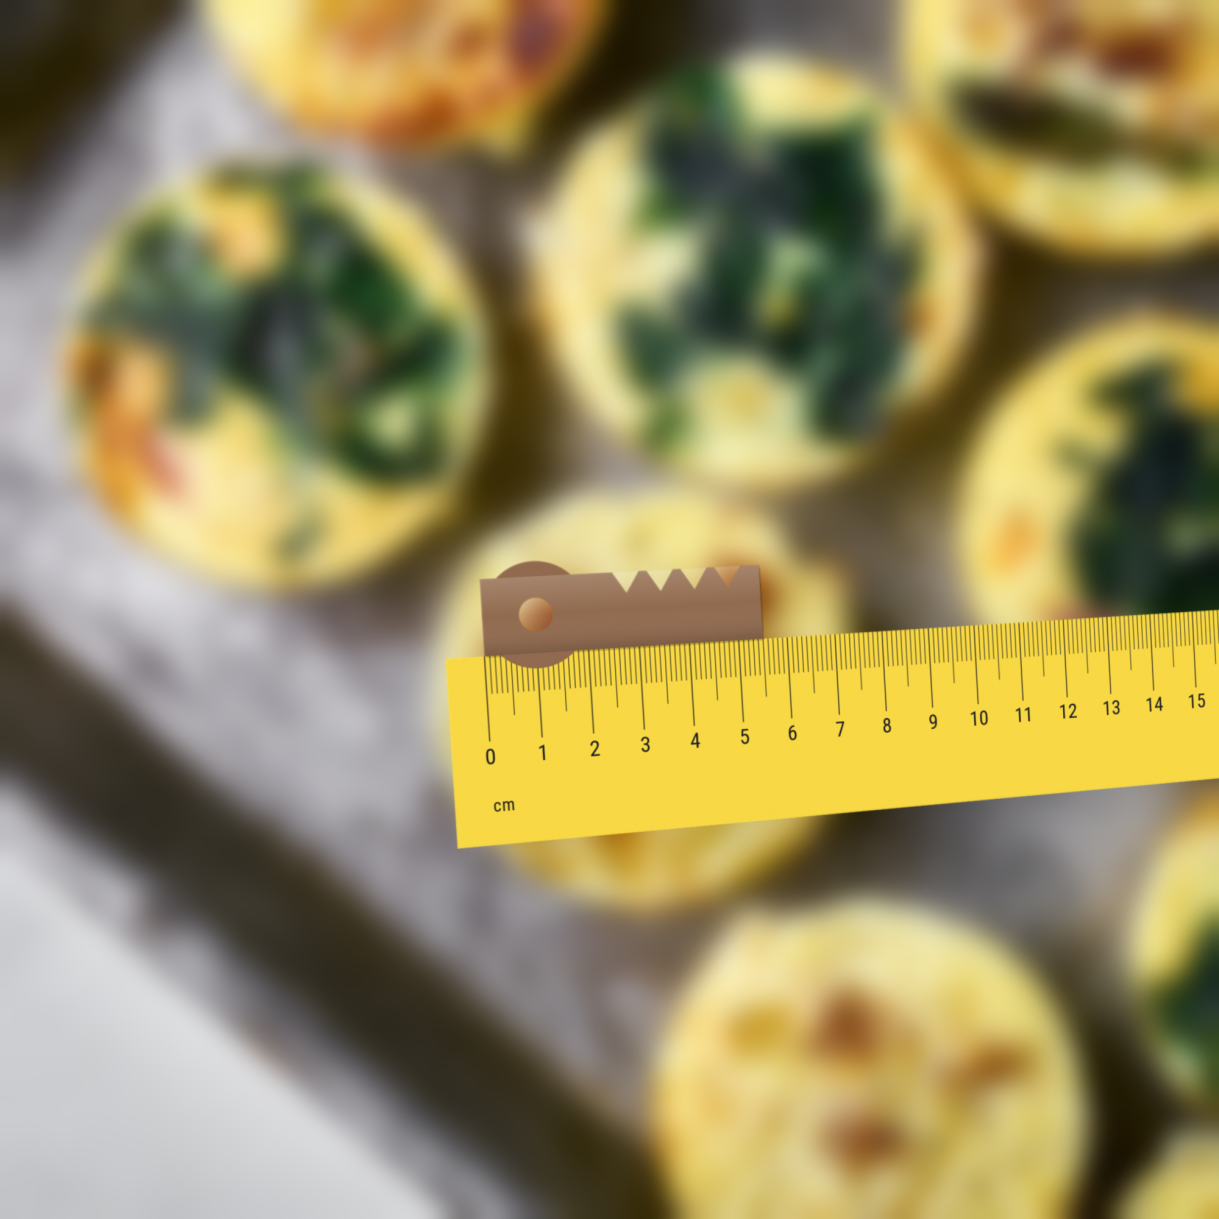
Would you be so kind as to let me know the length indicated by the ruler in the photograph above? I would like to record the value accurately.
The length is 5.5 cm
